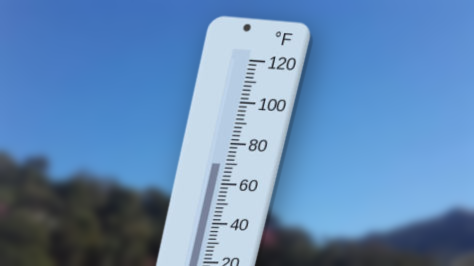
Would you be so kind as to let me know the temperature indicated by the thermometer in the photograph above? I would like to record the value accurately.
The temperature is 70 °F
